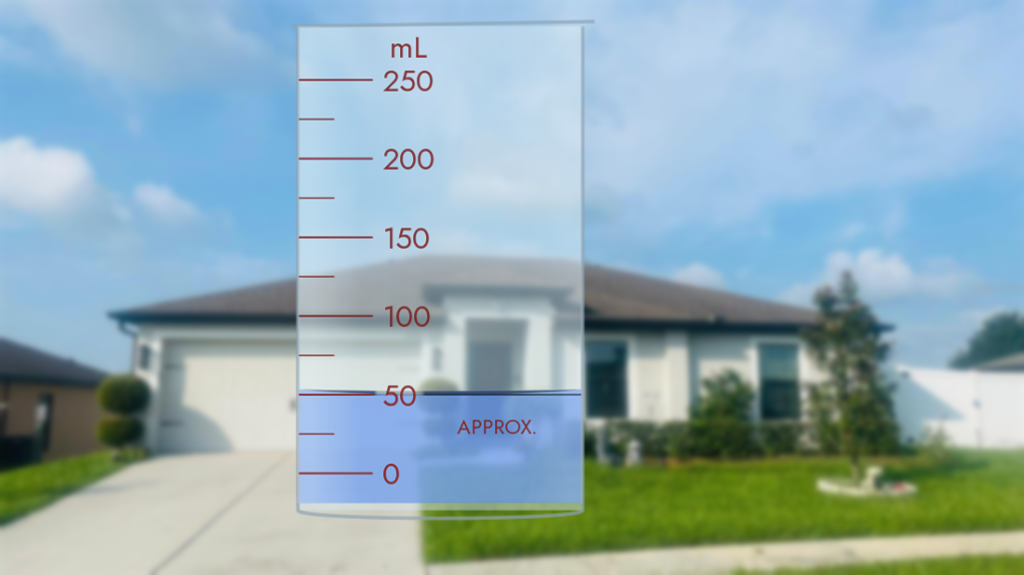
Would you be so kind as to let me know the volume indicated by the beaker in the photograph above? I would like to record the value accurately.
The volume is 50 mL
